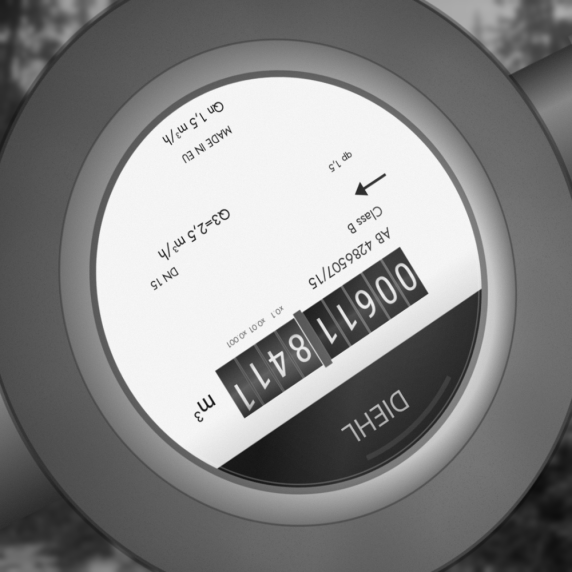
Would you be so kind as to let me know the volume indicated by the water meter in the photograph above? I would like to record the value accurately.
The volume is 611.8411 m³
